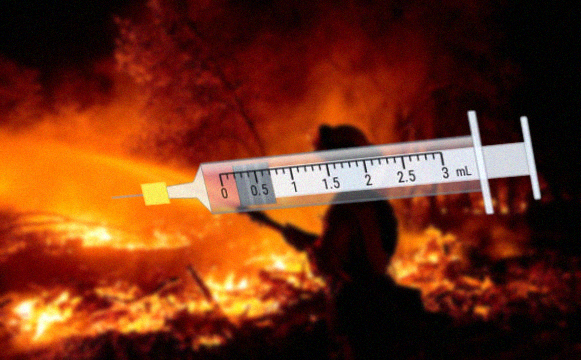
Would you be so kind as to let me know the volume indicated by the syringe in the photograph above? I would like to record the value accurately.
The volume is 0.2 mL
